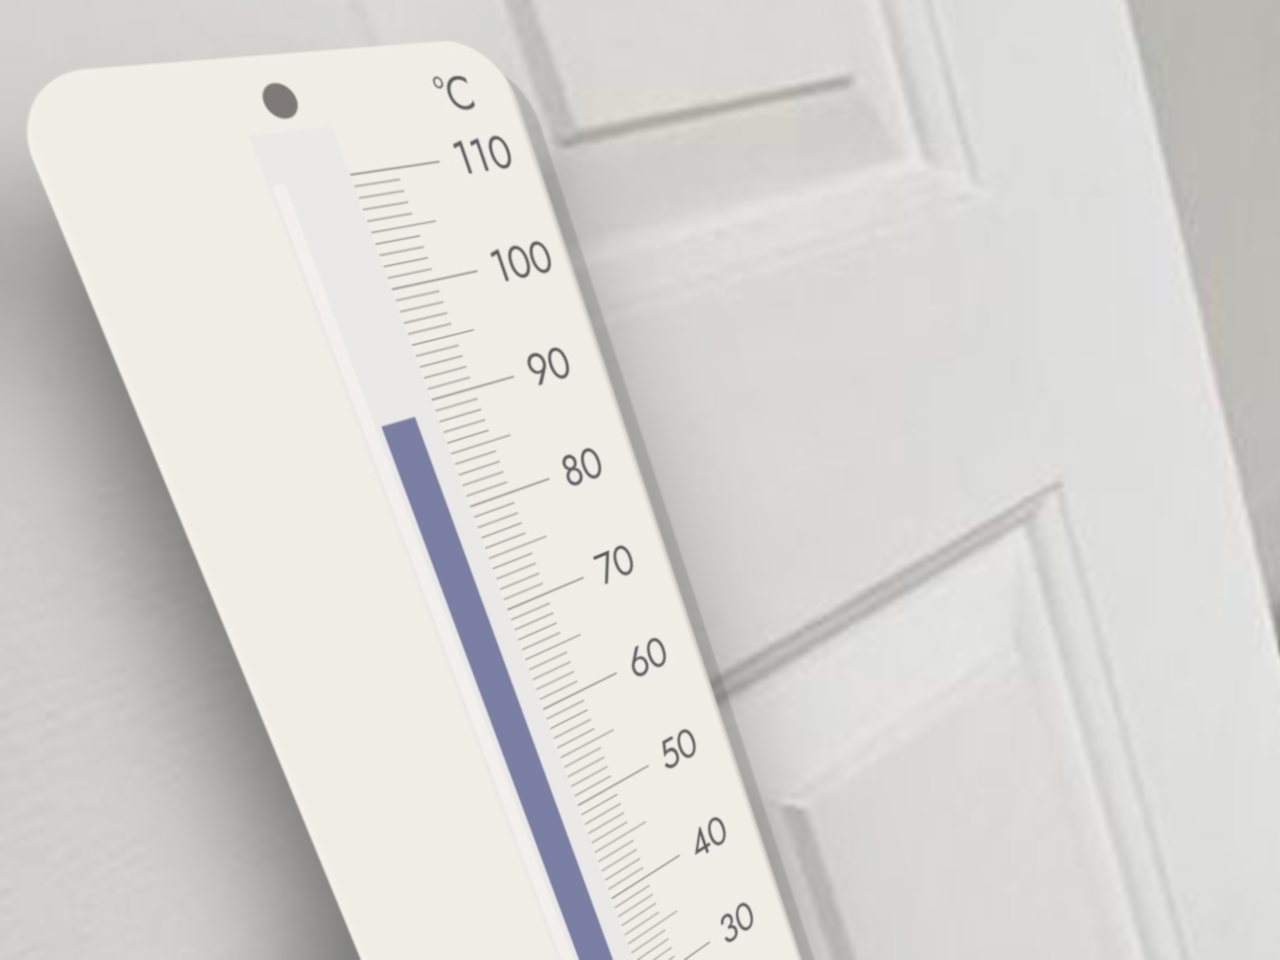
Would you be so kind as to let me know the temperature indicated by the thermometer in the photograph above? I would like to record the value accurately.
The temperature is 89 °C
